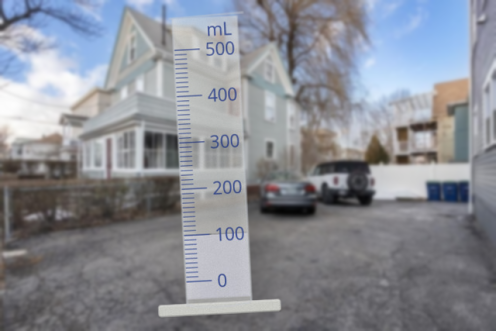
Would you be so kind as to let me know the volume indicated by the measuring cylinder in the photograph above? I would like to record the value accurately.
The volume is 100 mL
